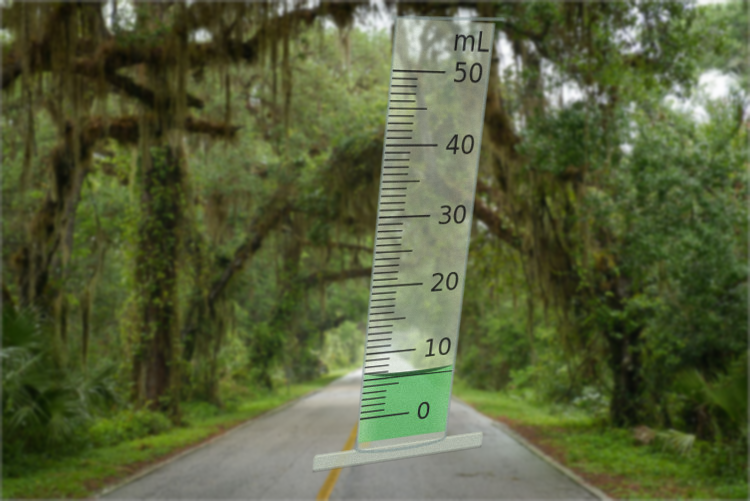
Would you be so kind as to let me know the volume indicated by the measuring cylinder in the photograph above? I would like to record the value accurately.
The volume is 6 mL
